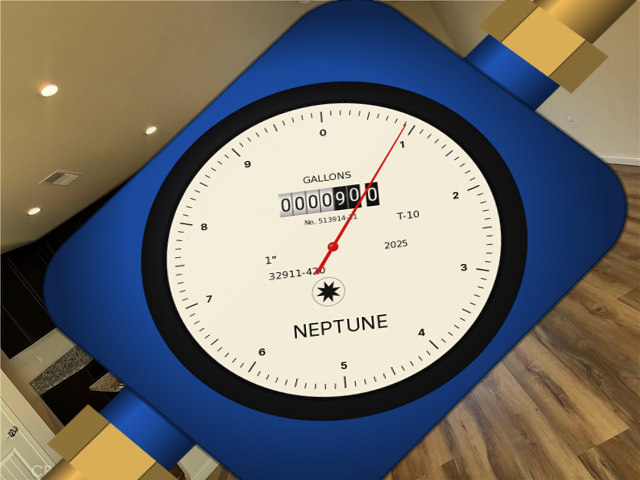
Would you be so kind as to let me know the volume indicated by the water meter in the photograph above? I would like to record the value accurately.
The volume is 900.9 gal
